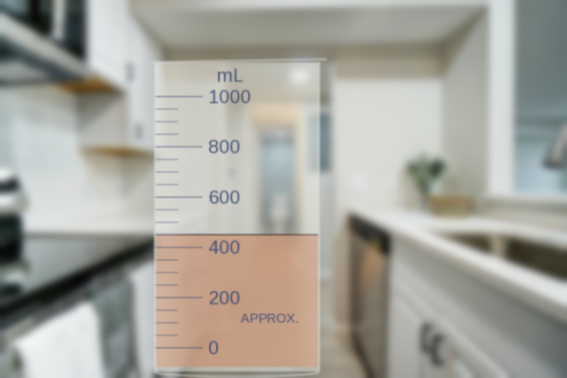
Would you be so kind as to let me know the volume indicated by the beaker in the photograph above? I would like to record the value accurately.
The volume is 450 mL
